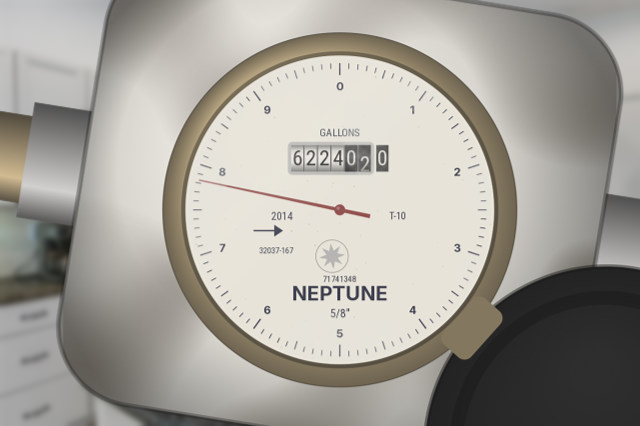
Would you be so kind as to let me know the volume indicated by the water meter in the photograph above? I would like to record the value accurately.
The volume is 6224017.8 gal
